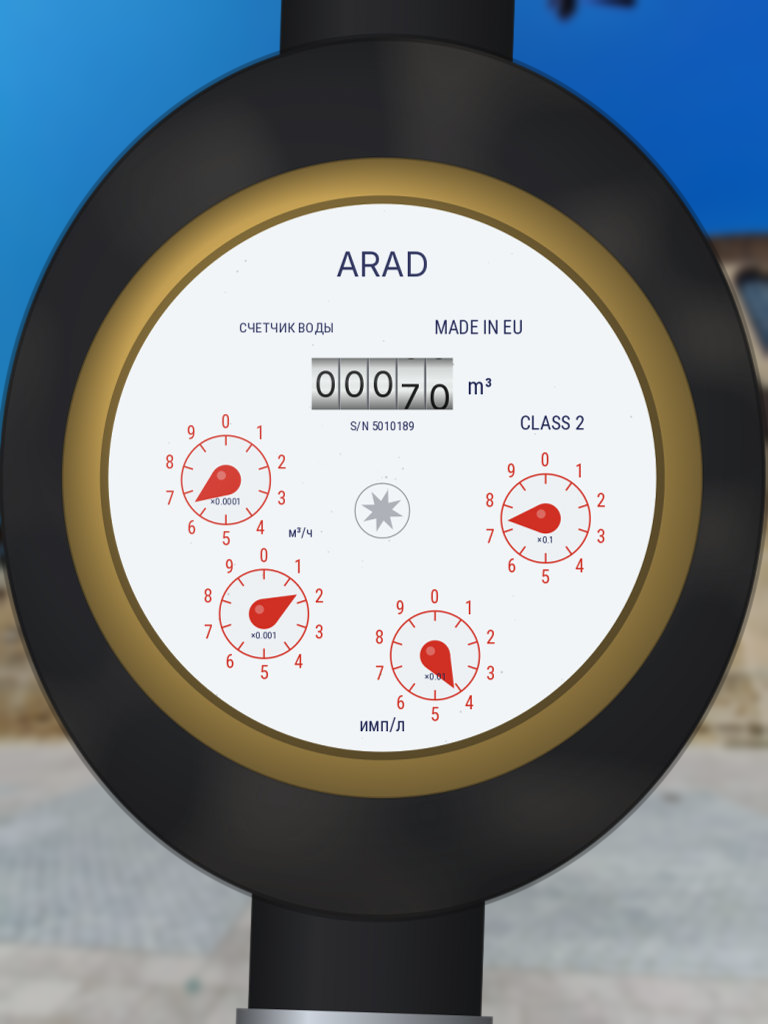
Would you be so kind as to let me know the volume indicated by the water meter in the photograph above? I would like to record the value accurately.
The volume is 69.7416 m³
